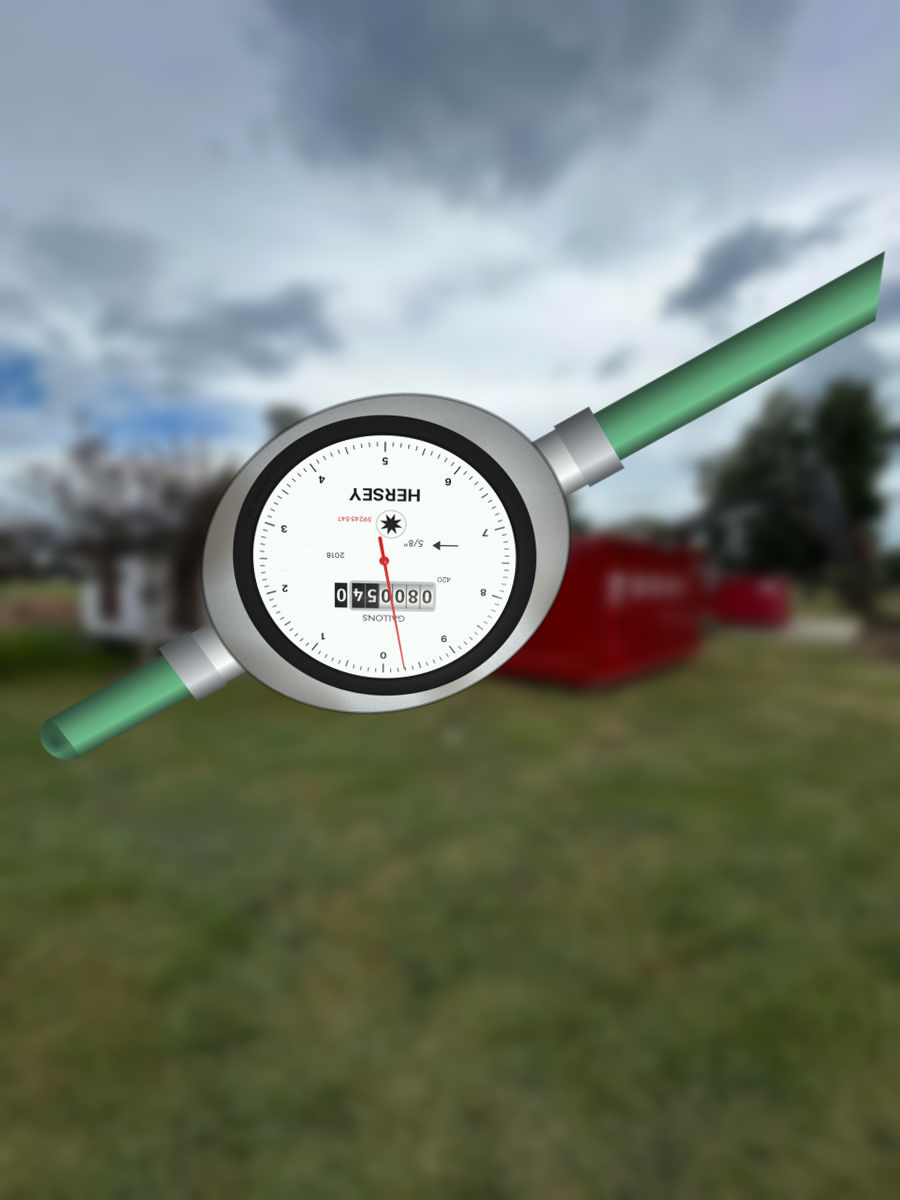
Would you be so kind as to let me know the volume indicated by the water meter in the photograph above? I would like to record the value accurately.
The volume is 800539.7 gal
